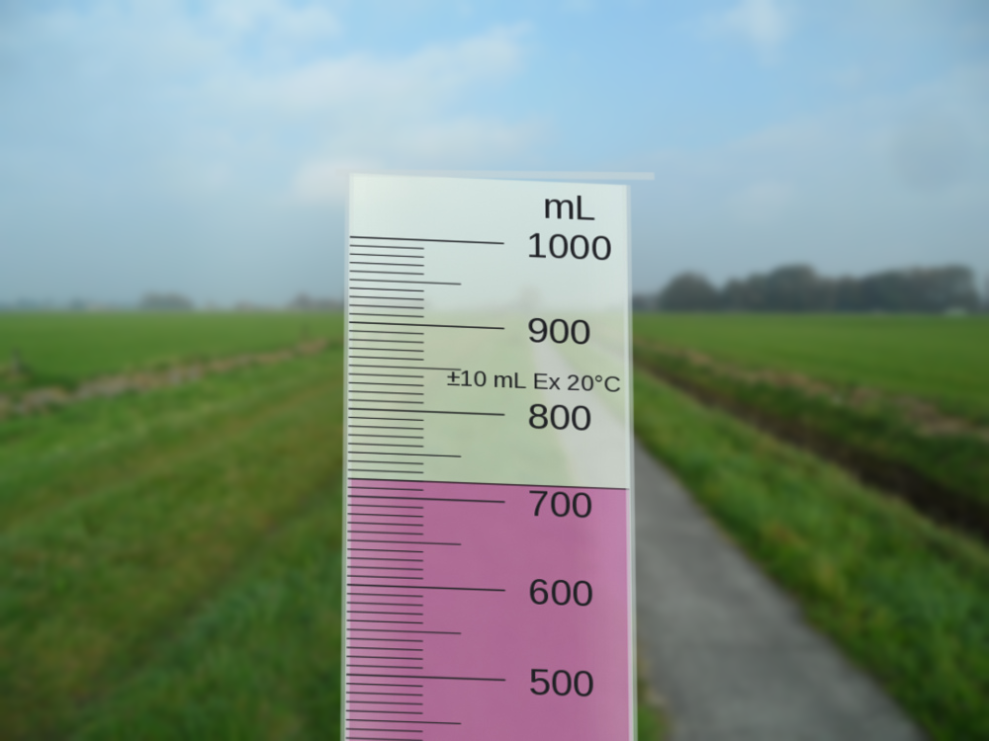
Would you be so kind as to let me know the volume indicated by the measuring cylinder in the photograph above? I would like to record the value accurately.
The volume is 720 mL
